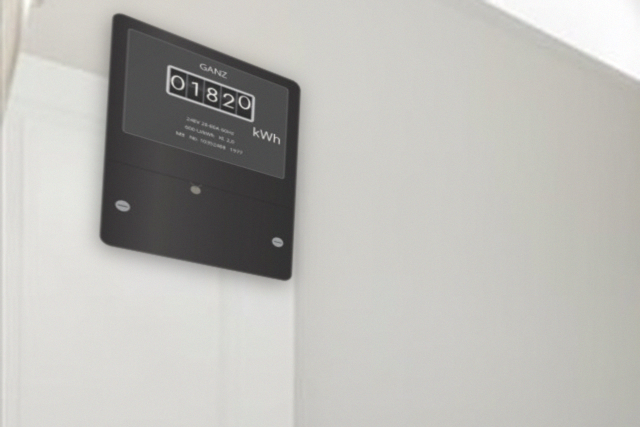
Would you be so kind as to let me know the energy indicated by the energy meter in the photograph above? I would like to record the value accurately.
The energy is 1820 kWh
